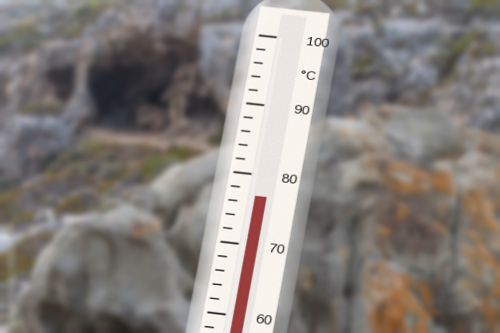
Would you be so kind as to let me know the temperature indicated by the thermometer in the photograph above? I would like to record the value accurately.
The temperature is 77 °C
